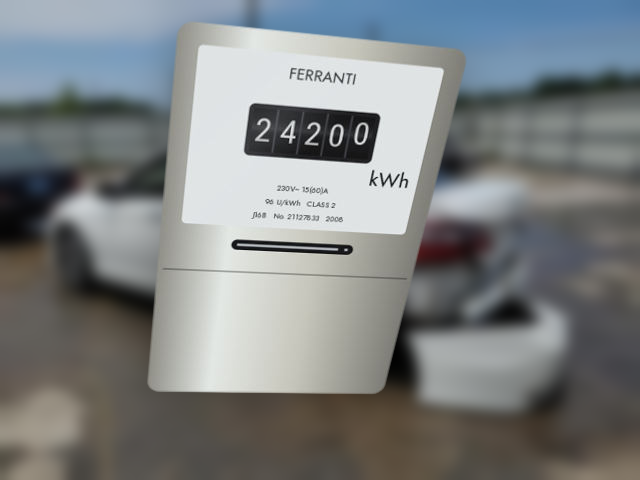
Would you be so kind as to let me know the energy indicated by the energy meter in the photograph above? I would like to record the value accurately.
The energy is 24200 kWh
